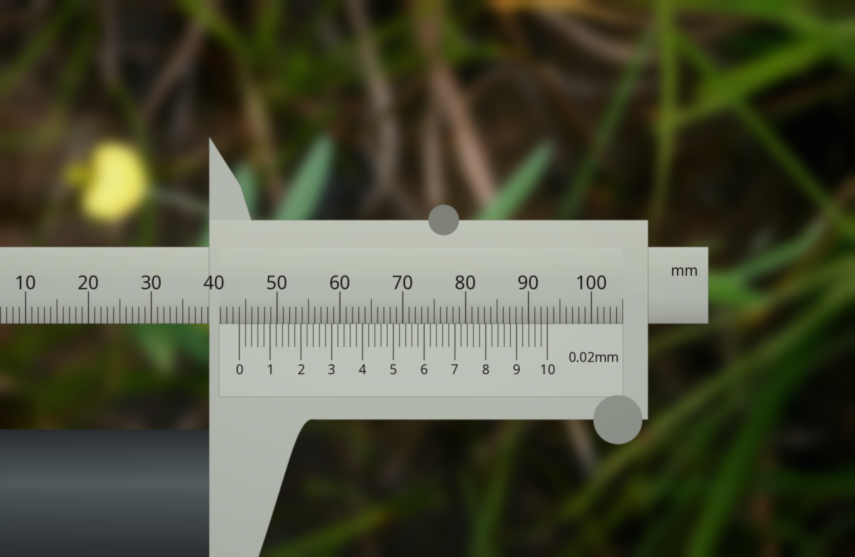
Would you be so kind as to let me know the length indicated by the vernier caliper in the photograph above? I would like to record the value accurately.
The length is 44.0 mm
